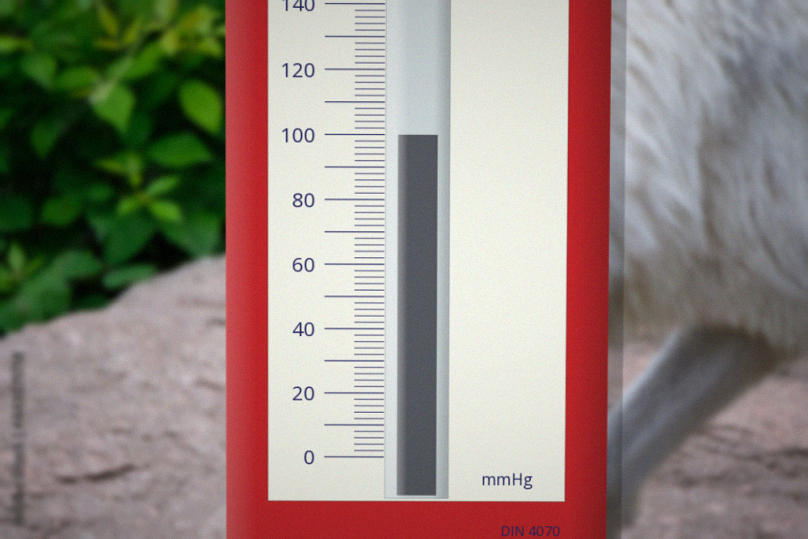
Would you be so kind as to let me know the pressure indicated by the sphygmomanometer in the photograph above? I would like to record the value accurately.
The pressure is 100 mmHg
